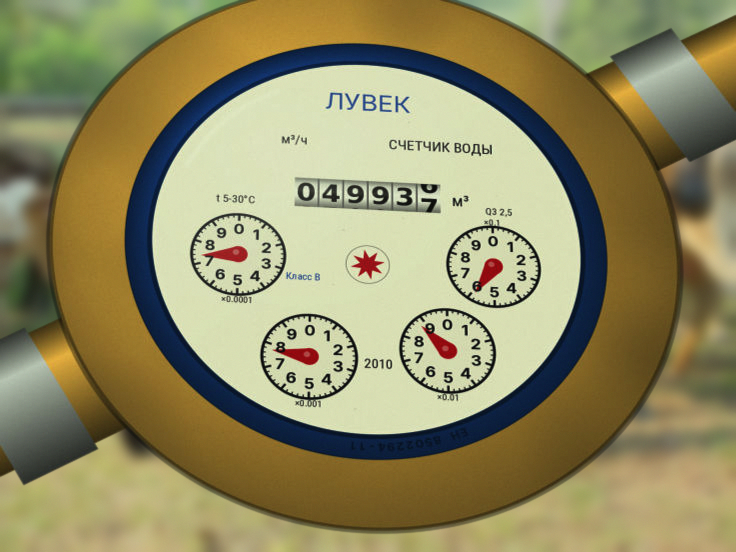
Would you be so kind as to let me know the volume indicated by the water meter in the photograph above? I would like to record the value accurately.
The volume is 49936.5877 m³
